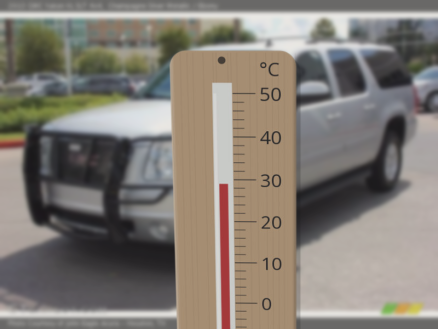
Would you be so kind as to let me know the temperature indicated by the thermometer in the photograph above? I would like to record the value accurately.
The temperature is 29 °C
